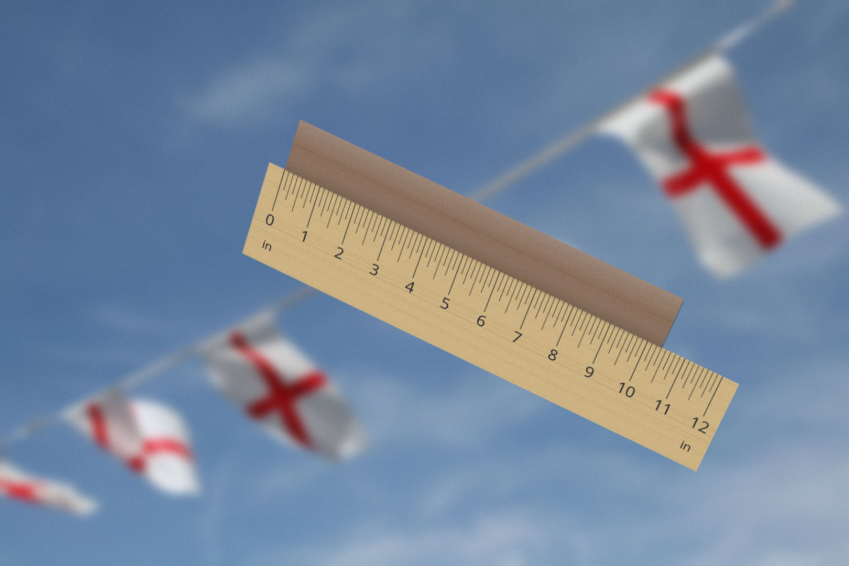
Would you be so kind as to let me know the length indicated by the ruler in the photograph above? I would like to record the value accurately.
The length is 10.375 in
